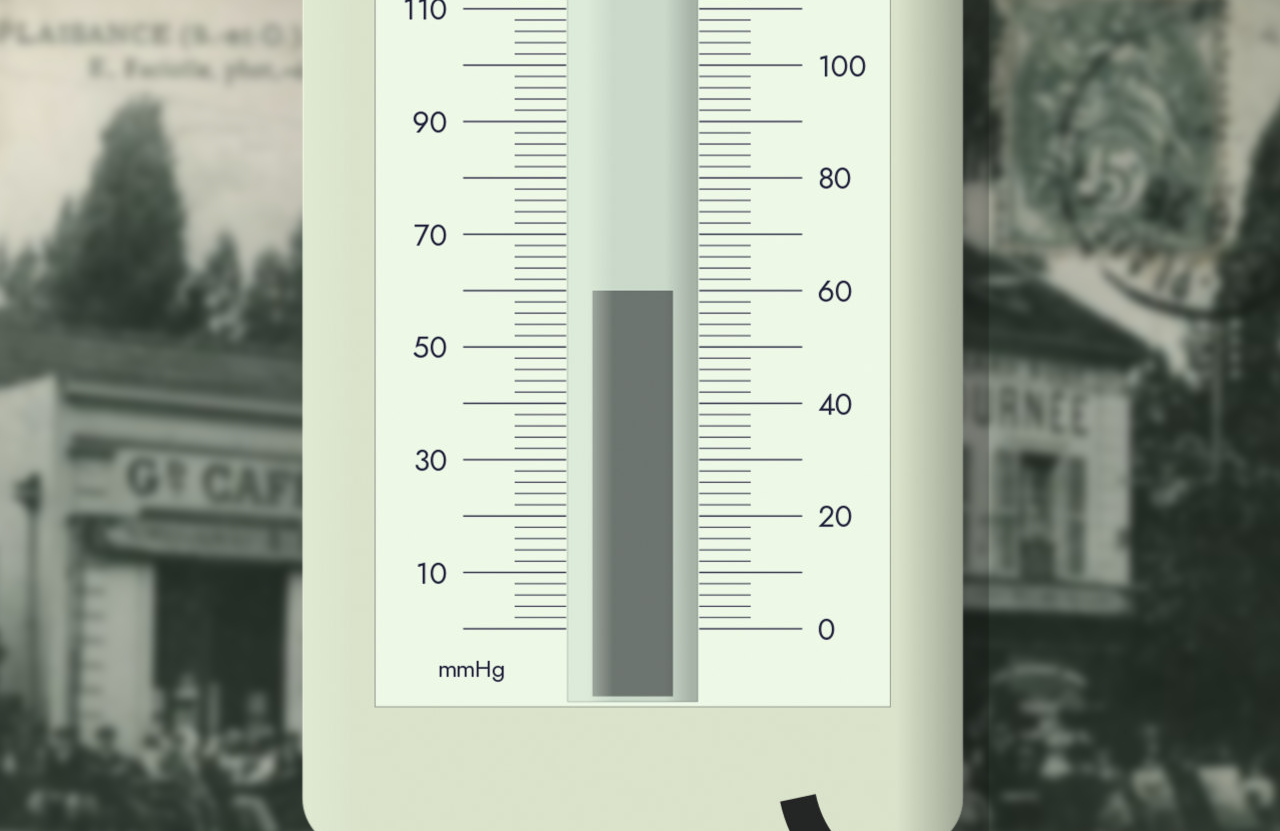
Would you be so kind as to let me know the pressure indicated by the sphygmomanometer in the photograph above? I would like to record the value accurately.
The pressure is 60 mmHg
